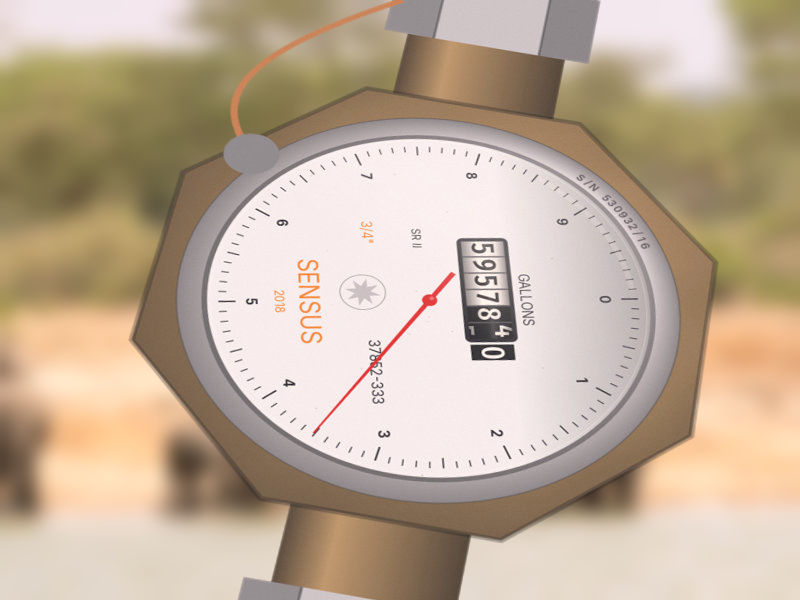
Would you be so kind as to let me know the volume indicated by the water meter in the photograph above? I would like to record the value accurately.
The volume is 5957843.5 gal
